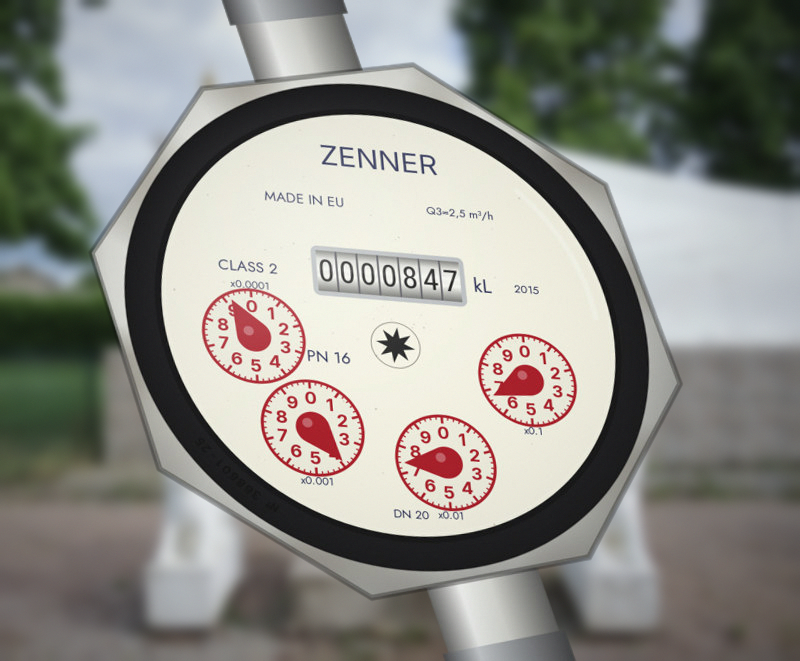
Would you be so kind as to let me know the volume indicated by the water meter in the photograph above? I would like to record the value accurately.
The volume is 847.6739 kL
